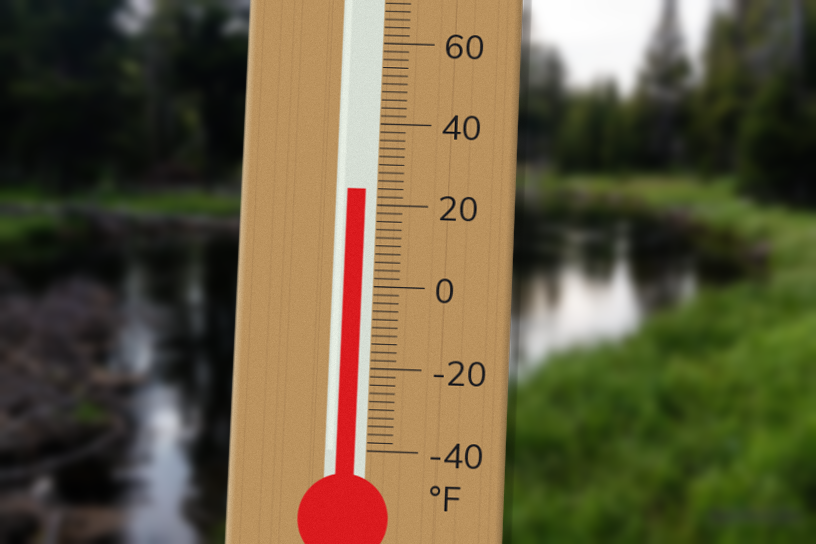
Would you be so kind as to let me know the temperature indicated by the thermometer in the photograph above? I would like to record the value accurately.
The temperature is 24 °F
